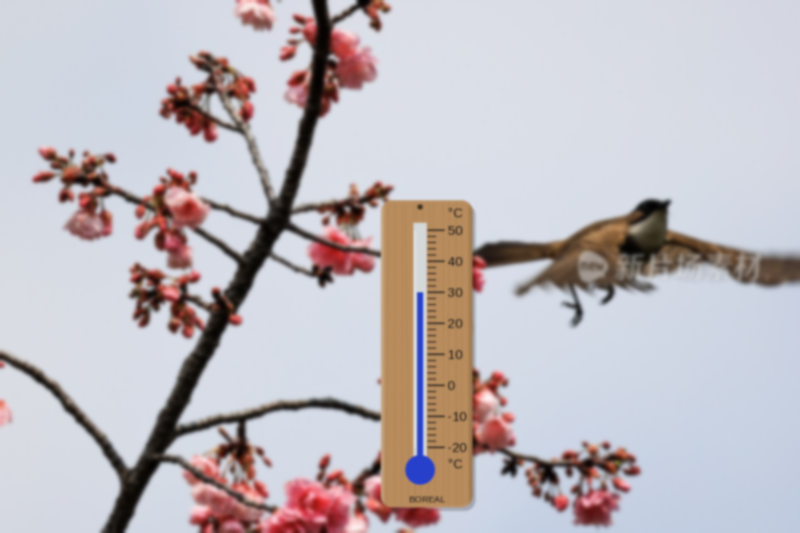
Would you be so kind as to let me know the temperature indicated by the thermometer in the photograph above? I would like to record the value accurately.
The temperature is 30 °C
